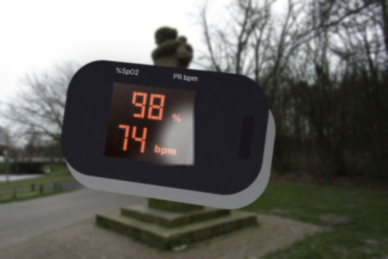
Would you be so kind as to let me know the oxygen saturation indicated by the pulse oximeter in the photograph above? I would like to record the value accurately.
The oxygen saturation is 98 %
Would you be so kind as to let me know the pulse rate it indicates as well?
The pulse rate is 74 bpm
